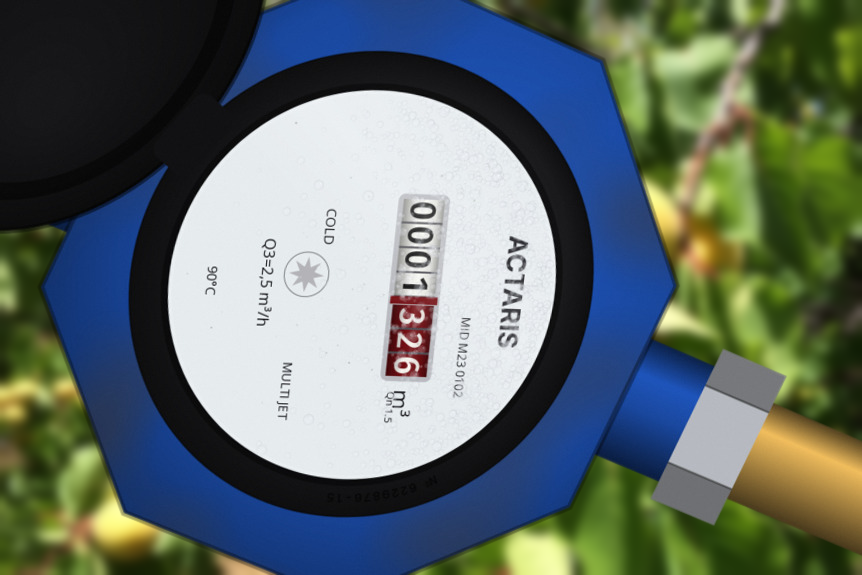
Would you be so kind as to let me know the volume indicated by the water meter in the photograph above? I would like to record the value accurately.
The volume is 1.326 m³
